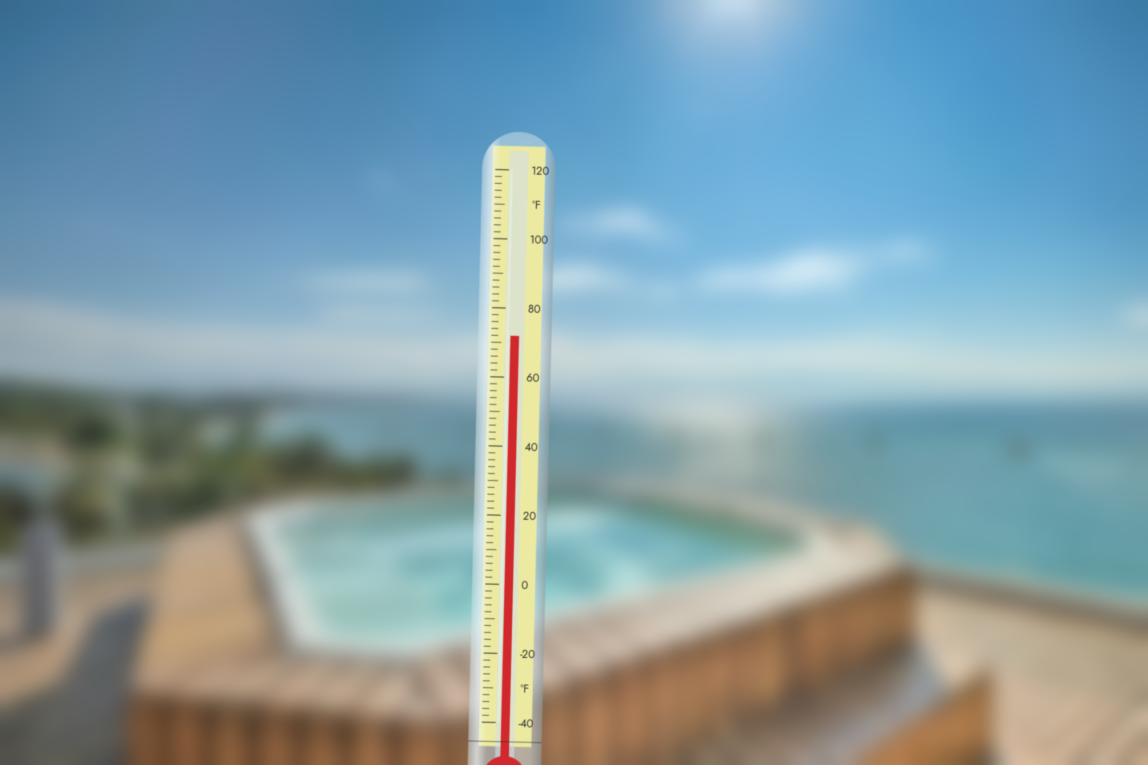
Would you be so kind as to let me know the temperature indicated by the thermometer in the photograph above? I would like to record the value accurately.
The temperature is 72 °F
